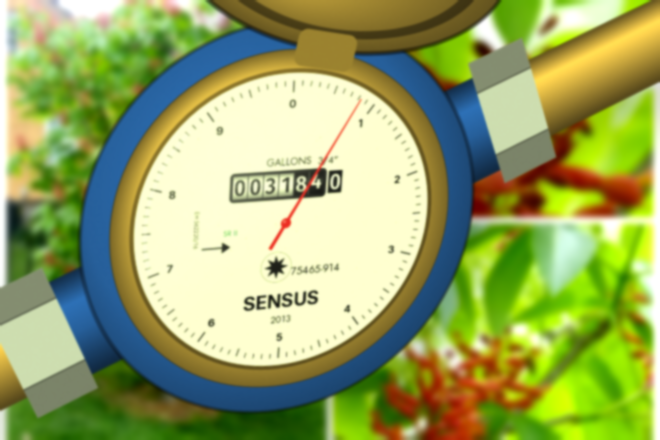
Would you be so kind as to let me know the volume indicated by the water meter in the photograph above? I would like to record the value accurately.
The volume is 31840.8 gal
